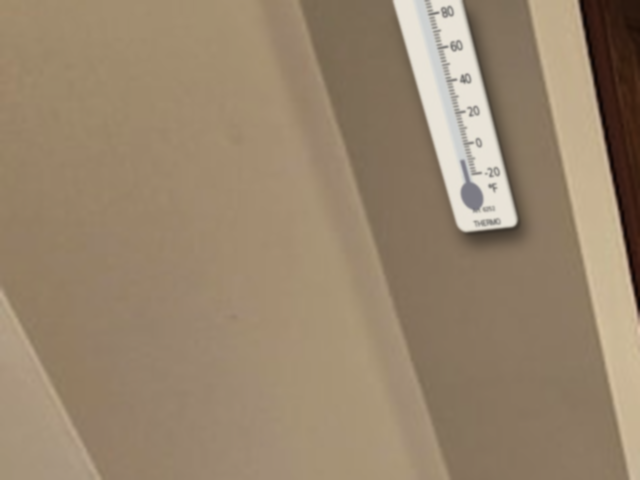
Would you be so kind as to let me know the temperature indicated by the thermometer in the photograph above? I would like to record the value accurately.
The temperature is -10 °F
